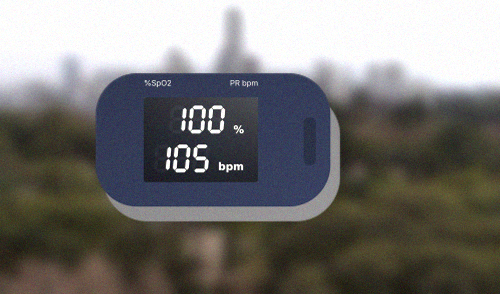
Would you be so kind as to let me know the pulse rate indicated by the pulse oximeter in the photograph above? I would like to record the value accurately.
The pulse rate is 105 bpm
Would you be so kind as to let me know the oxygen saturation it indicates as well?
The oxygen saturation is 100 %
